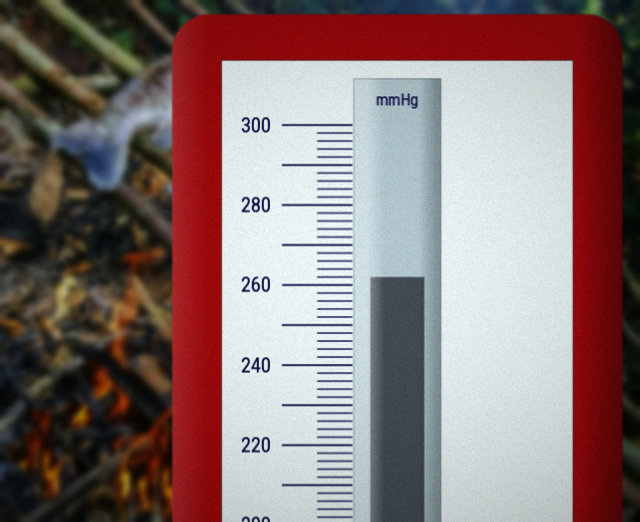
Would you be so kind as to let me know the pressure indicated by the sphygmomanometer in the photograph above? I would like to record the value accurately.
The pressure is 262 mmHg
